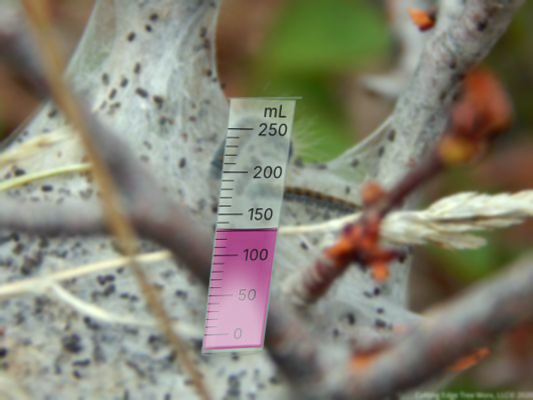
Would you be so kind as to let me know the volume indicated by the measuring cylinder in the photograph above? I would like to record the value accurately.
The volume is 130 mL
